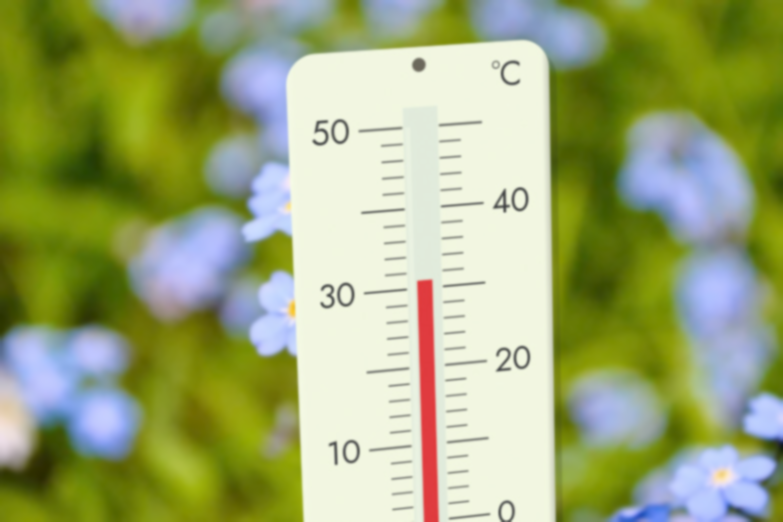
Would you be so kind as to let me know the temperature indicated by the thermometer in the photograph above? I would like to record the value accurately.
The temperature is 31 °C
